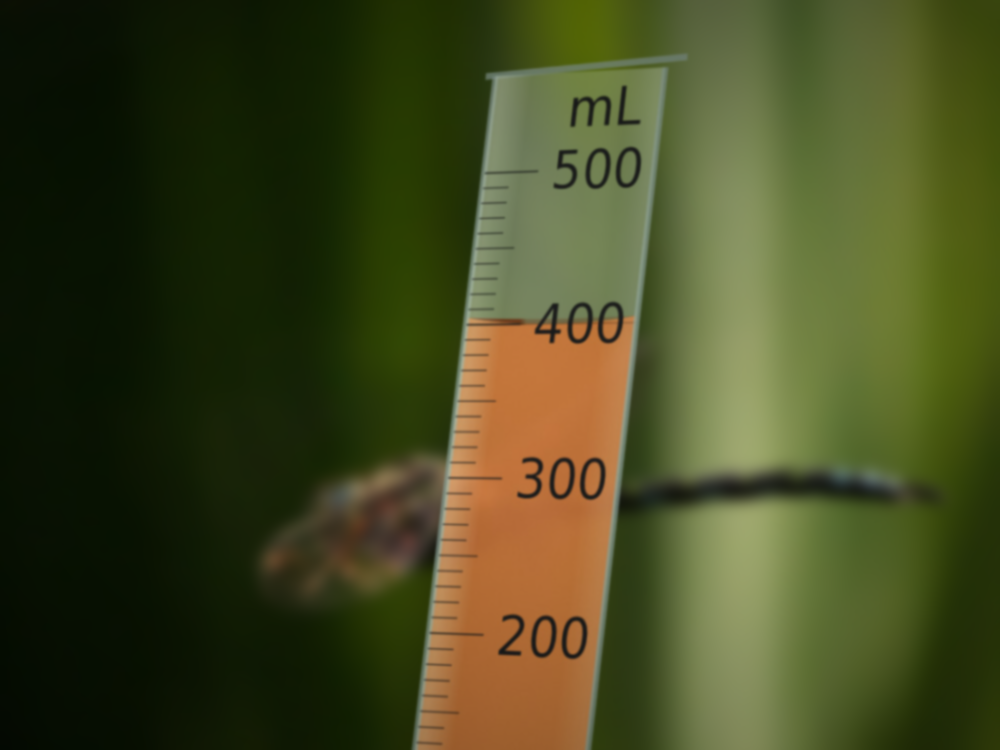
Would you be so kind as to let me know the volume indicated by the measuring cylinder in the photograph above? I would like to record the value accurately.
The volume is 400 mL
